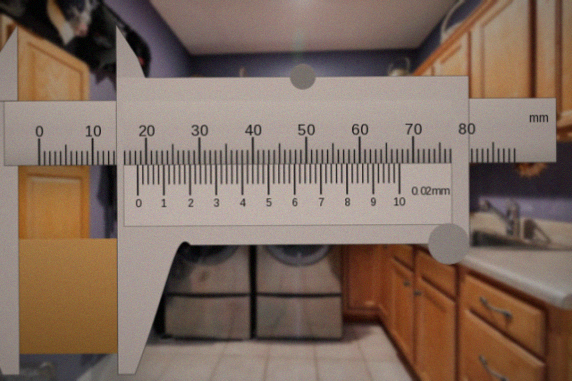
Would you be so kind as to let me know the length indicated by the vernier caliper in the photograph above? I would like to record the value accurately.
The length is 18.4 mm
